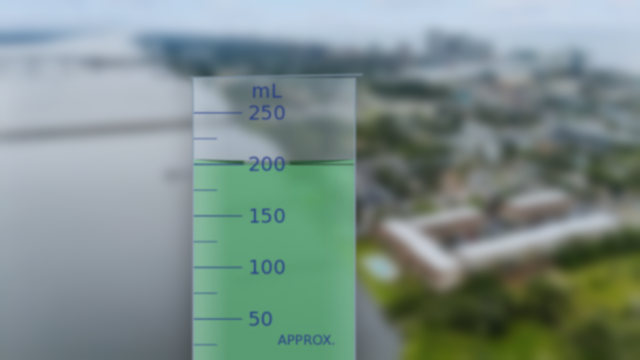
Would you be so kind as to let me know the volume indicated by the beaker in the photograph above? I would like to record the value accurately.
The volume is 200 mL
